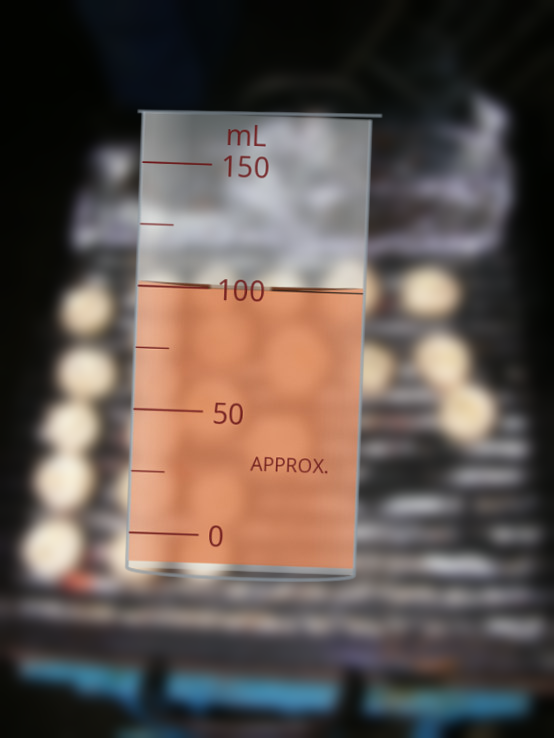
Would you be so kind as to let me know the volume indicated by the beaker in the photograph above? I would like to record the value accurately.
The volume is 100 mL
